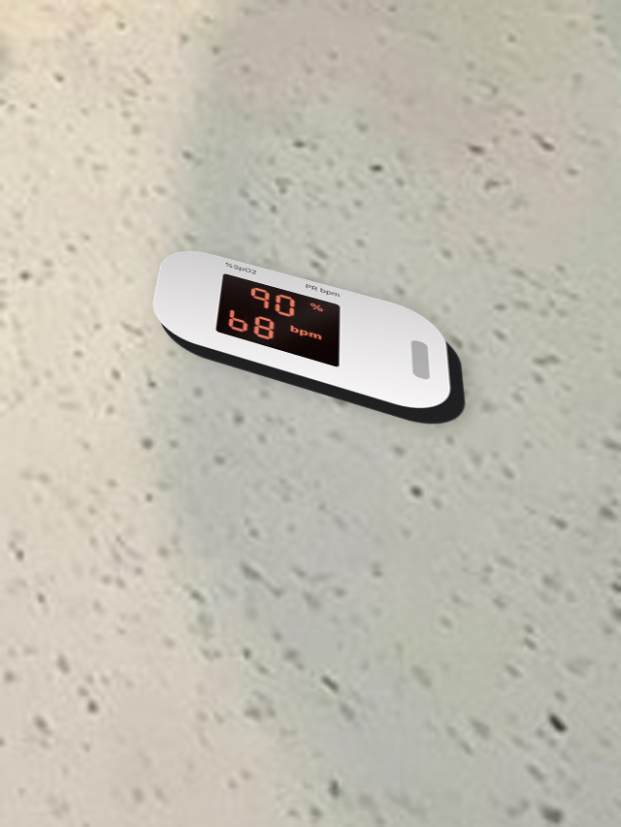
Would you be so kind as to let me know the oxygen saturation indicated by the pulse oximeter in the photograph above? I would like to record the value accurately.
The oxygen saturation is 90 %
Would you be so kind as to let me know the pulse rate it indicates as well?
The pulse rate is 68 bpm
